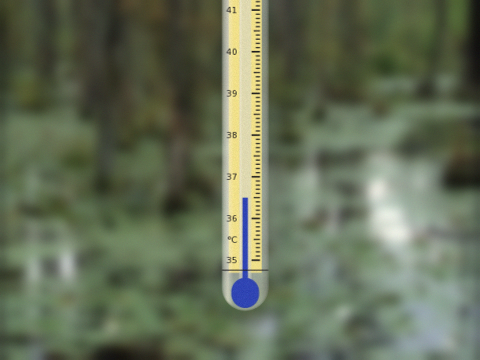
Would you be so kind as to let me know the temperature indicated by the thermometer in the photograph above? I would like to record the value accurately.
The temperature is 36.5 °C
